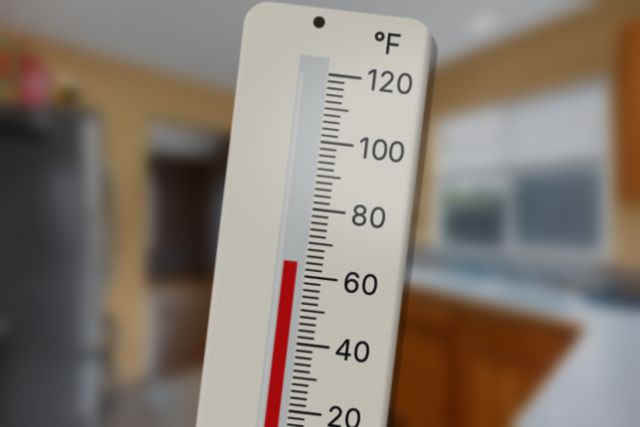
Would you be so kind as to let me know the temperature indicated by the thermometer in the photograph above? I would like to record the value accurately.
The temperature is 64 °F
